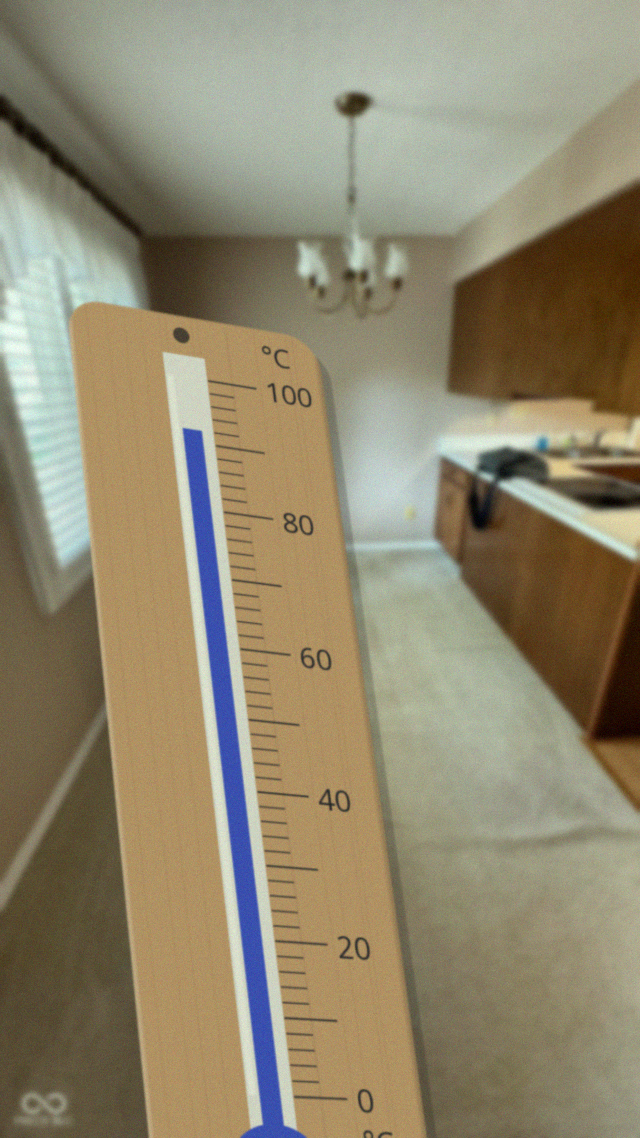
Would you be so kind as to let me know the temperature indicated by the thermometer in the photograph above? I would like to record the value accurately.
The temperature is 92 °C
